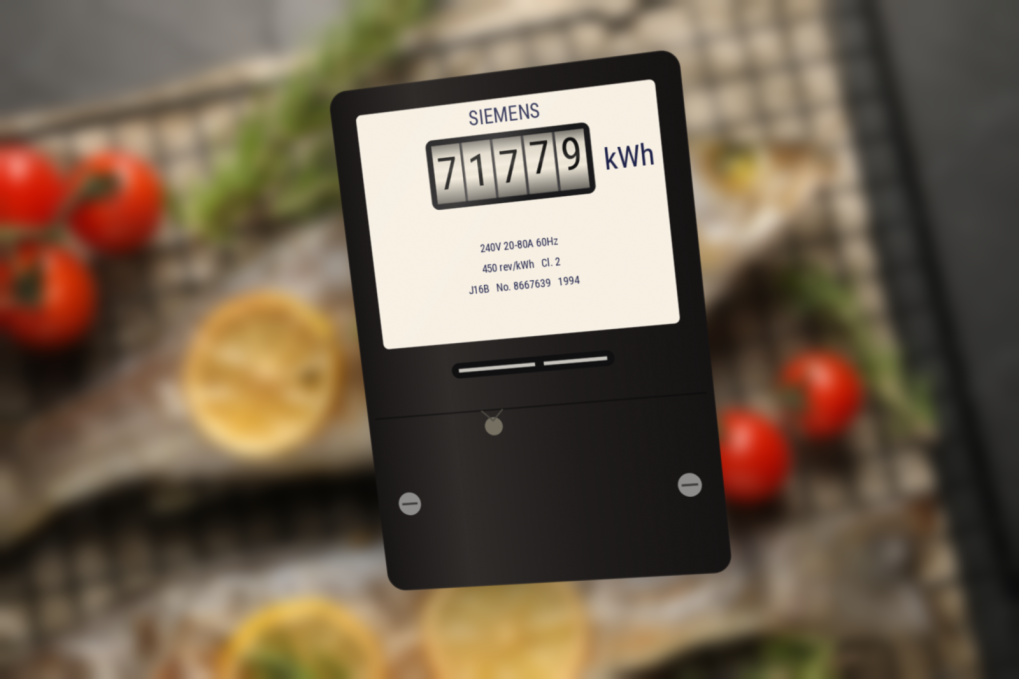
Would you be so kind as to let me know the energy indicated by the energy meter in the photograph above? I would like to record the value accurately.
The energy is 71779 kWh
